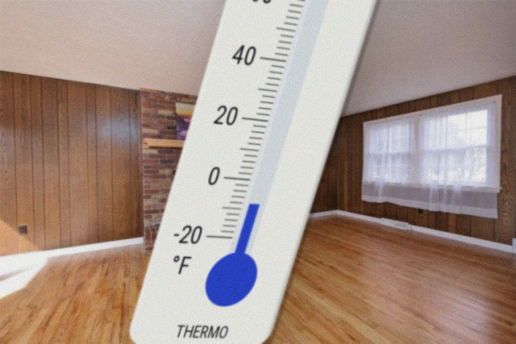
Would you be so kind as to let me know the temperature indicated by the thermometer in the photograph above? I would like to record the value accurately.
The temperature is -8 °F
